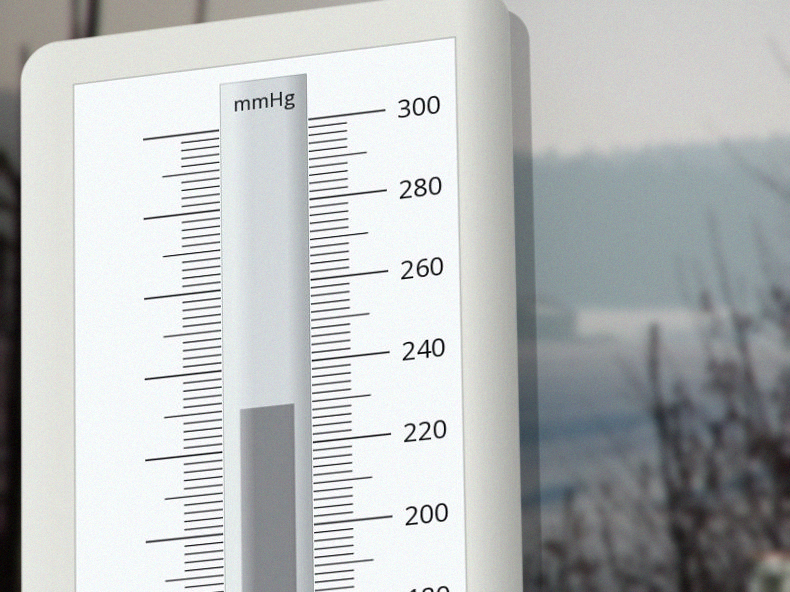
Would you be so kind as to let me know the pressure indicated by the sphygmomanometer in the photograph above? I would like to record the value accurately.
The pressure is 230 mmHg
